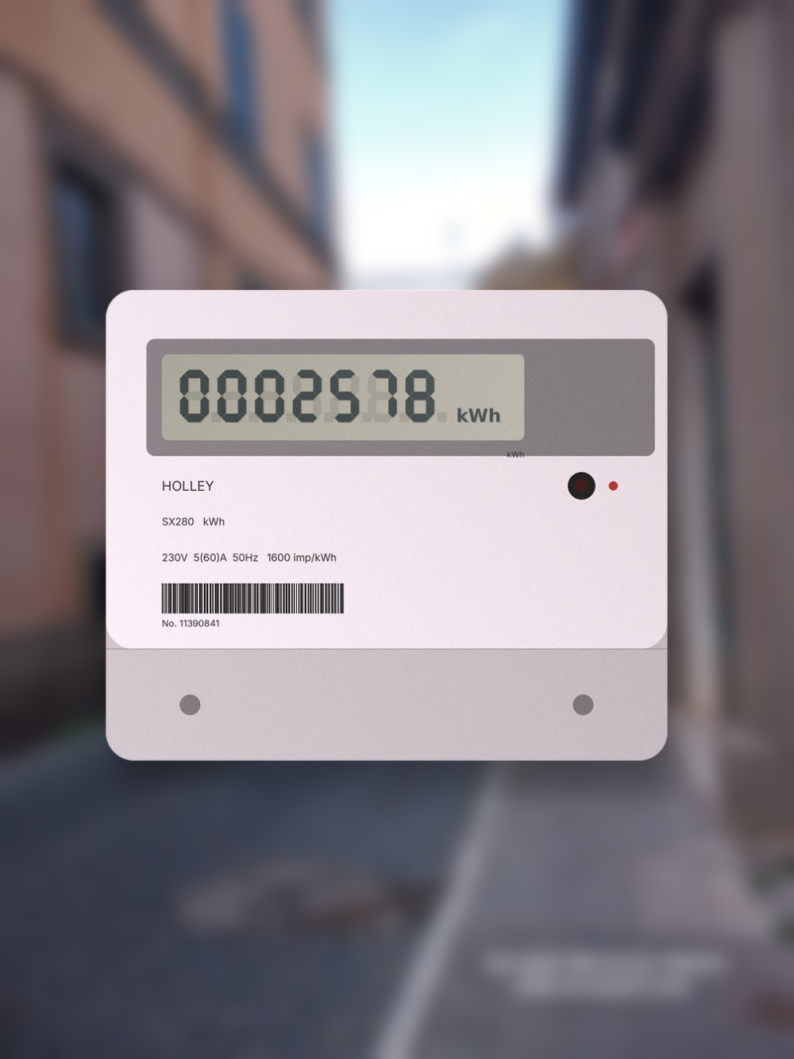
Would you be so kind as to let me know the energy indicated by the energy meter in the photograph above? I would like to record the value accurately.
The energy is 2578 kWh
